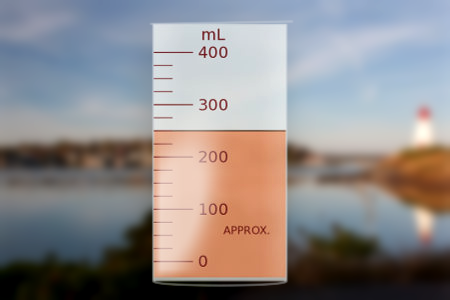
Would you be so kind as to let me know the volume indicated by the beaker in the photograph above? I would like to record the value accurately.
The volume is 250 mL
